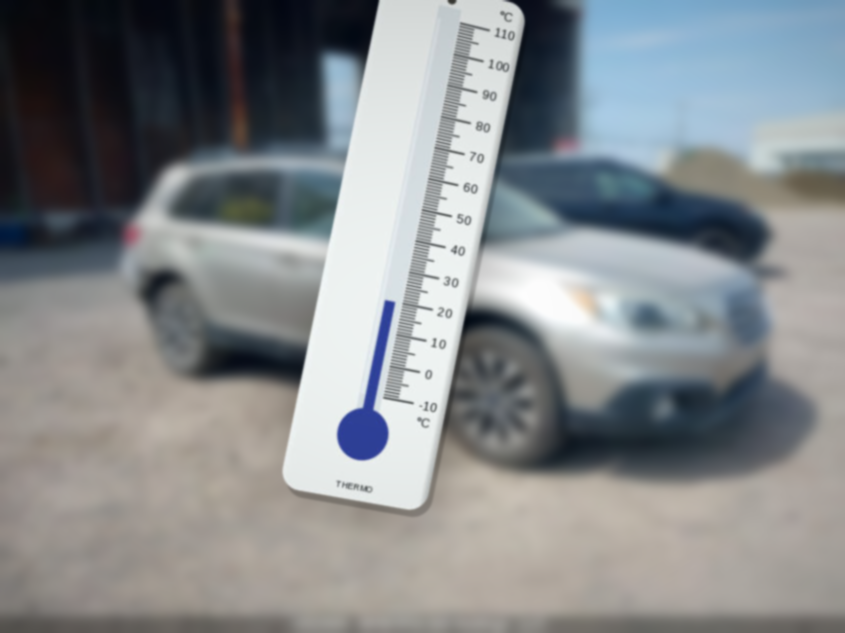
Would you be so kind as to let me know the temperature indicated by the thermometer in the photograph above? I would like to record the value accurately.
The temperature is 20 °C
